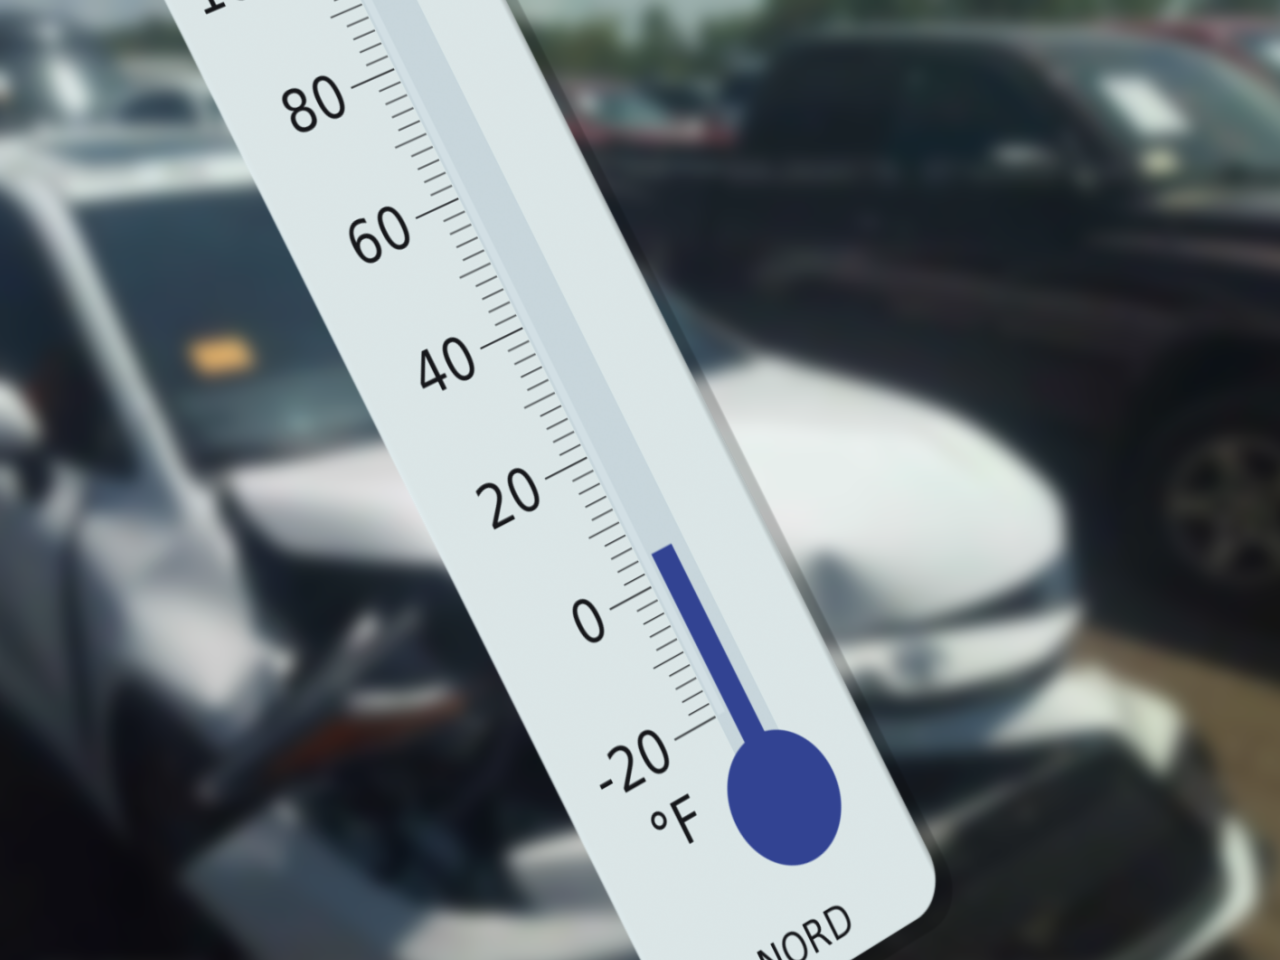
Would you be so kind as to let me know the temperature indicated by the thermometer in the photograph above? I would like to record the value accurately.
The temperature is 4 °F
